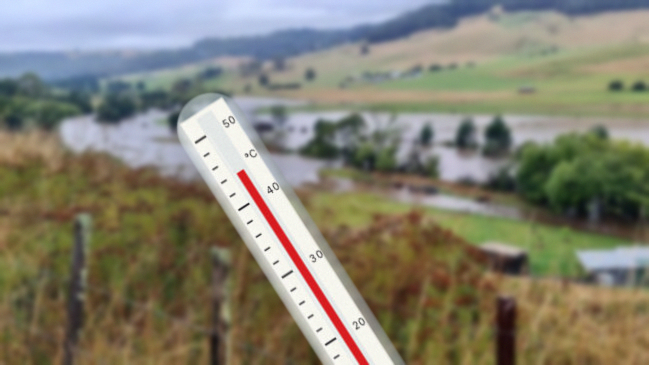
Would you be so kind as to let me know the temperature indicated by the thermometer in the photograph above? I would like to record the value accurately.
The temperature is 44 °C
